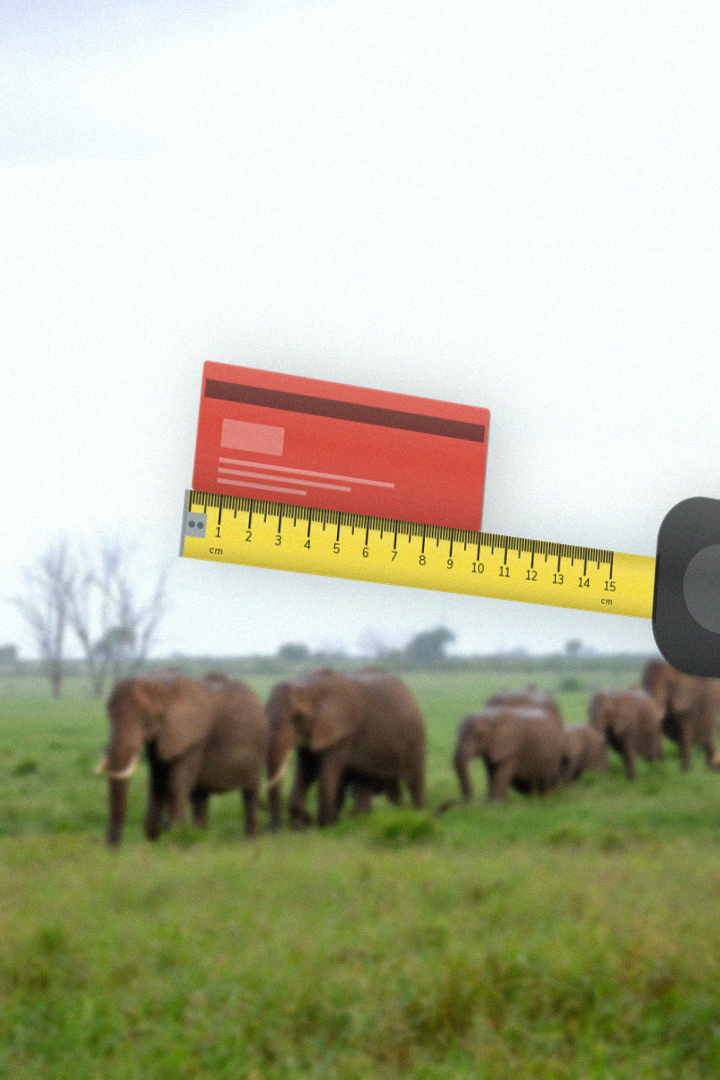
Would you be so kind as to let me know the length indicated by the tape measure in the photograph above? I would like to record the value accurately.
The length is 10 cm
